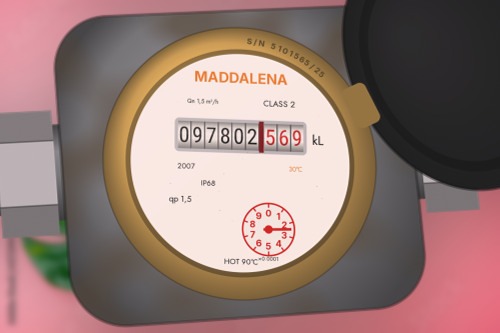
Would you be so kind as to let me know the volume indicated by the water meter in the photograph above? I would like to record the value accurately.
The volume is 97802.5692 kL
